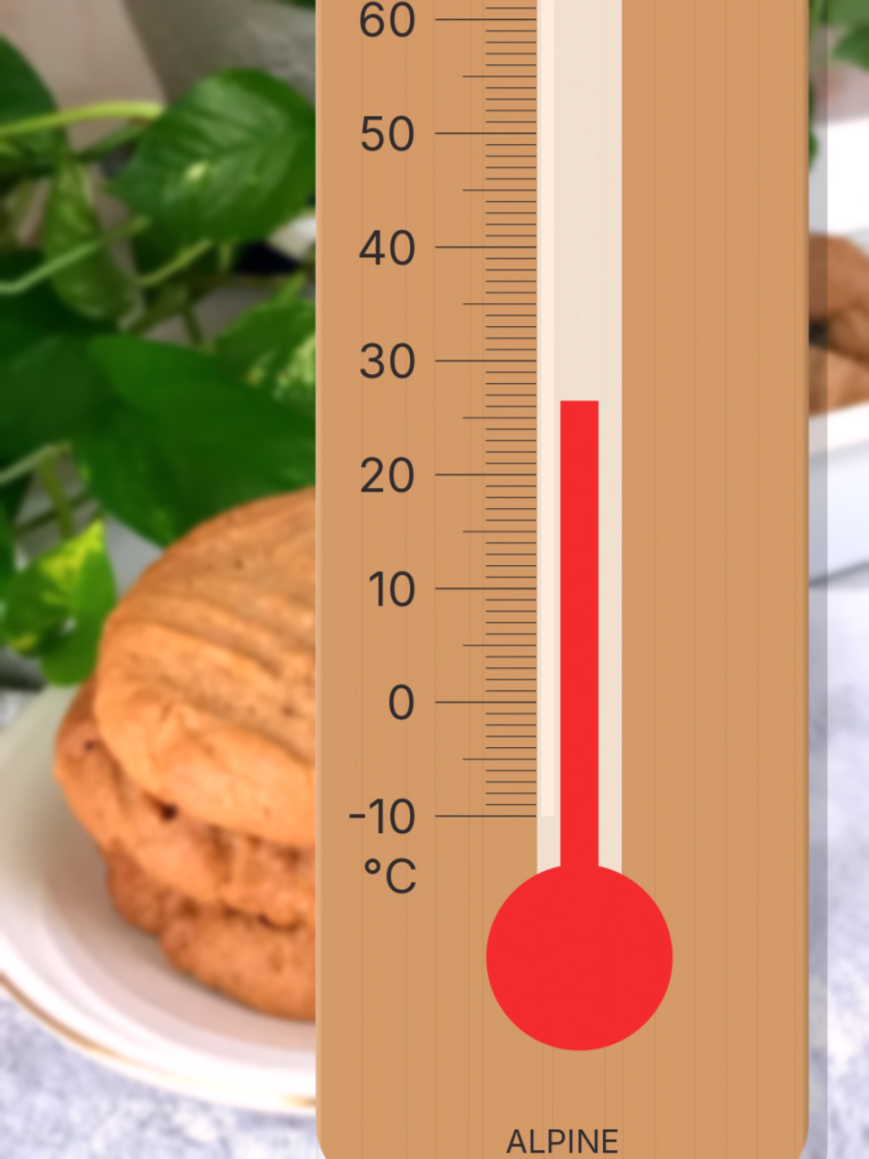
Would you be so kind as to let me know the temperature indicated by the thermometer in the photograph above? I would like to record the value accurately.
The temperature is 26.5 °C
